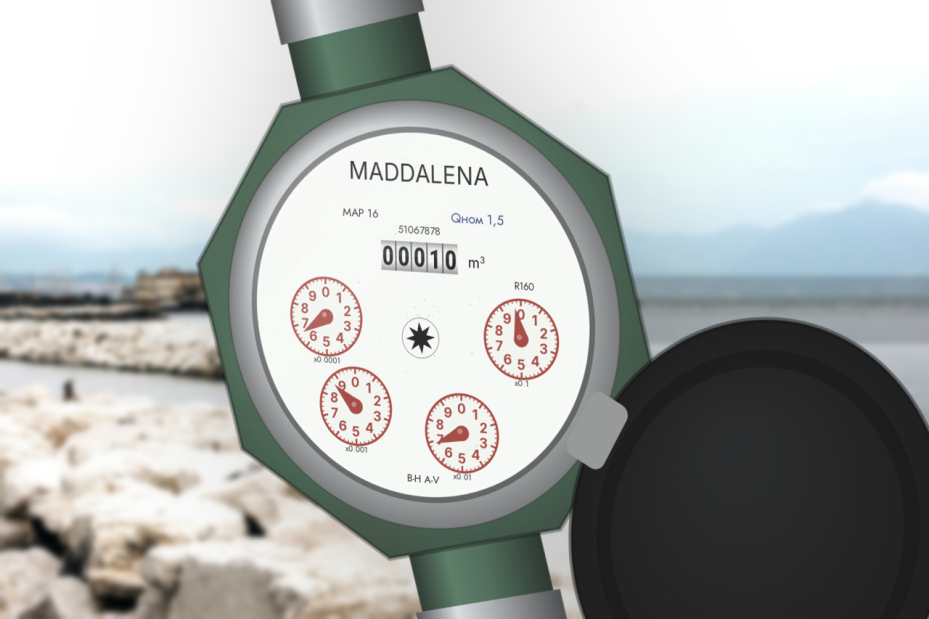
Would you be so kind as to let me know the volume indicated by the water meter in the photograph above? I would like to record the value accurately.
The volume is 9.9686 m³
